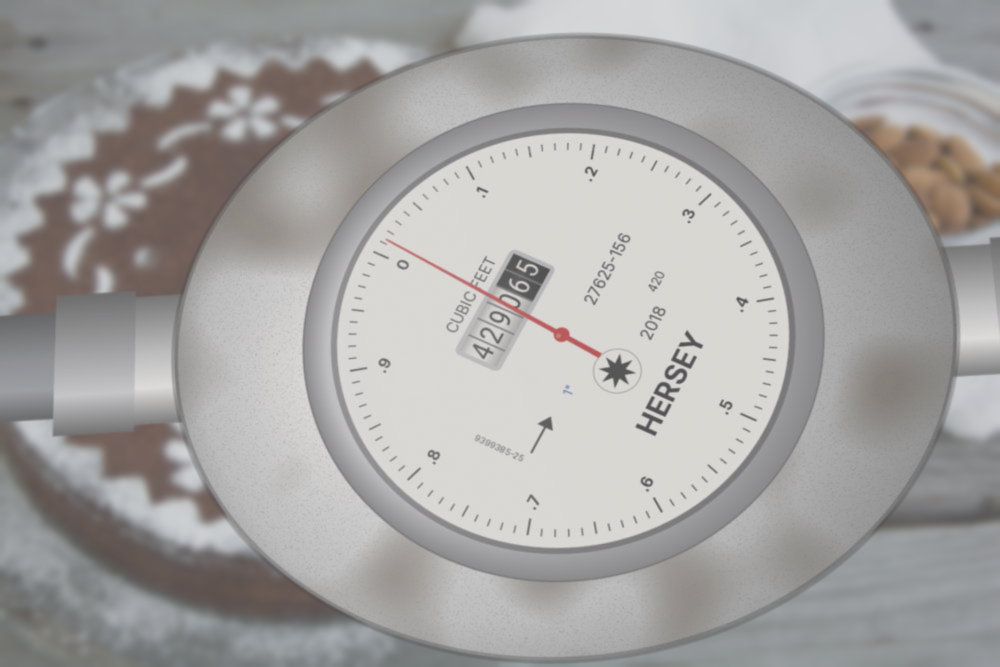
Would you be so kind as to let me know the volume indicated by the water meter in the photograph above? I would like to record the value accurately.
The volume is 429065.01 ft³
